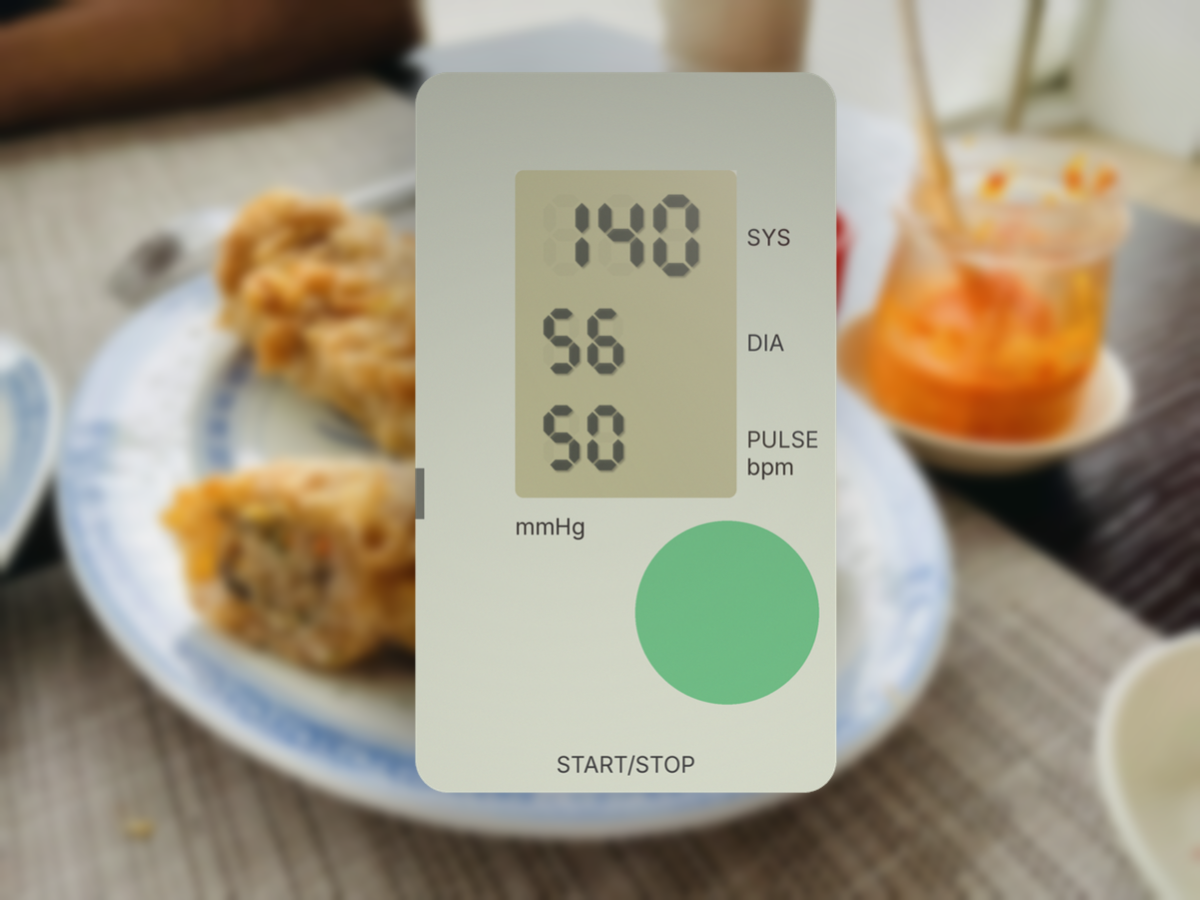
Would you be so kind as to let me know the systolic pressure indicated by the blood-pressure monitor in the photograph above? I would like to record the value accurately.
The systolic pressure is 140 mmHg
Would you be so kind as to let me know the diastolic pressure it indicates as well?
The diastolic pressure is 56 mmHg
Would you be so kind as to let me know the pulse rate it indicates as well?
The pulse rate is 50 bpm
